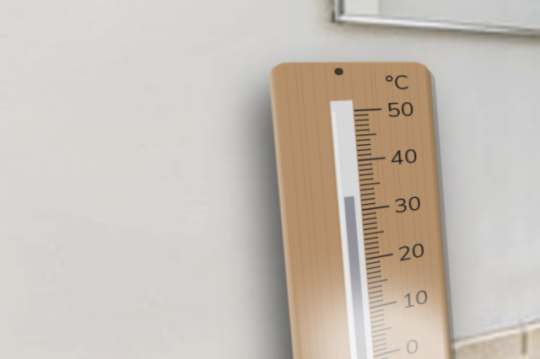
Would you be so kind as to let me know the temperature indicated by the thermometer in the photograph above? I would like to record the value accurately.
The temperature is 33 °C
